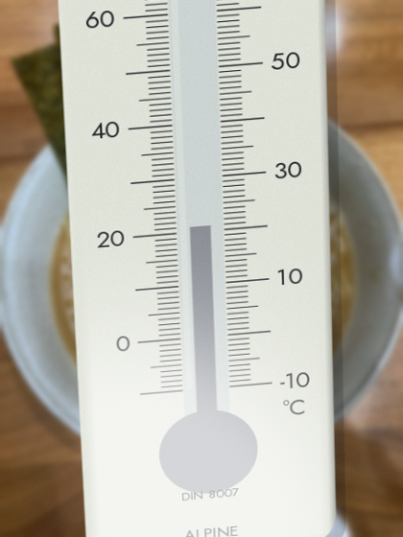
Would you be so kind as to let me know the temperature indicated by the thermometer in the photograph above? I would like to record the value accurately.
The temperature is 21 °C
